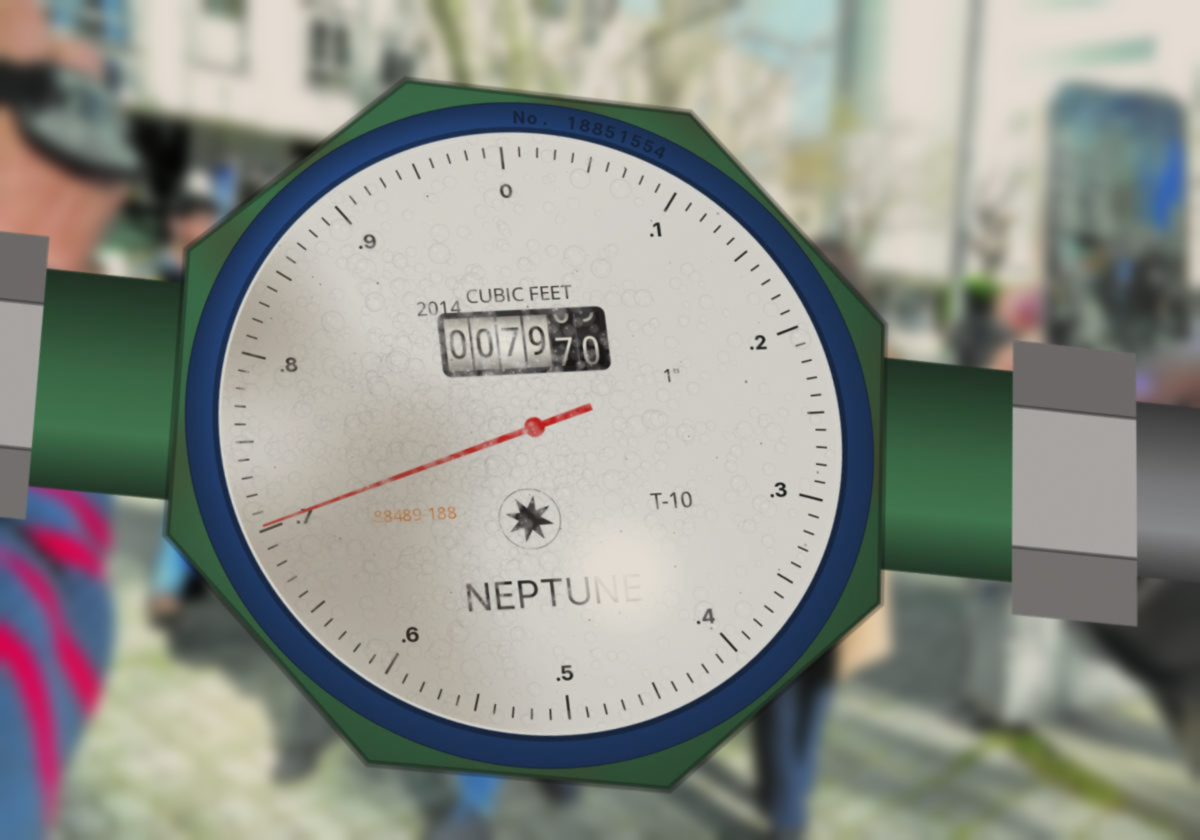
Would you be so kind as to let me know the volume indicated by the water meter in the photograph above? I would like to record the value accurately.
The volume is 7969.70 ft³
